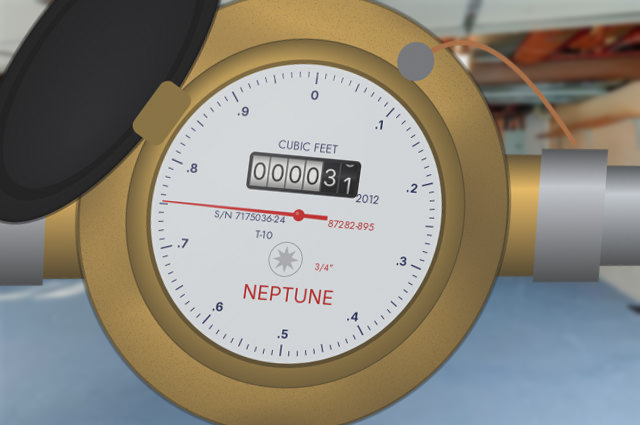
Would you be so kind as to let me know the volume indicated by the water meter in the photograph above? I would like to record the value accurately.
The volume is 30.75 ft³
